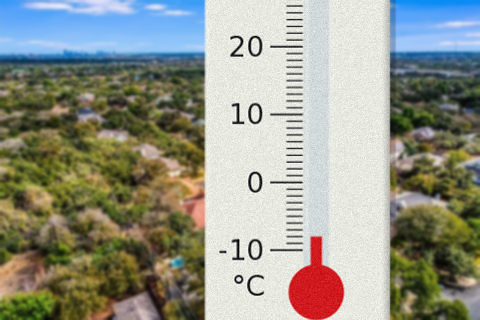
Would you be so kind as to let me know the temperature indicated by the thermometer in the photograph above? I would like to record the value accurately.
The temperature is -8 °C
